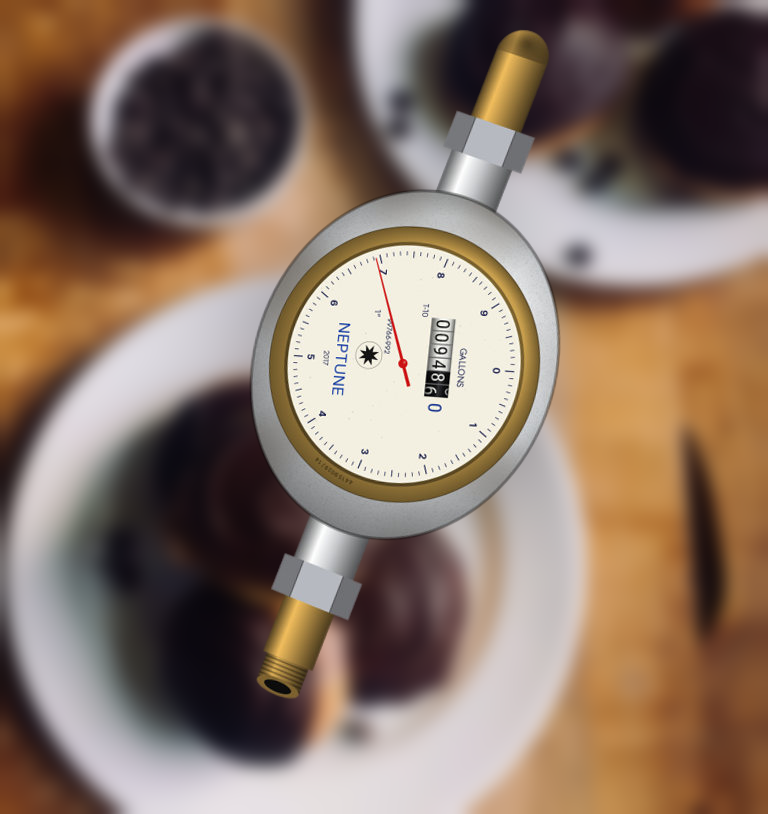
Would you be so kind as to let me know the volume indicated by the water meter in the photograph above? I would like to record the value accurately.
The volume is 94856.9 gal
